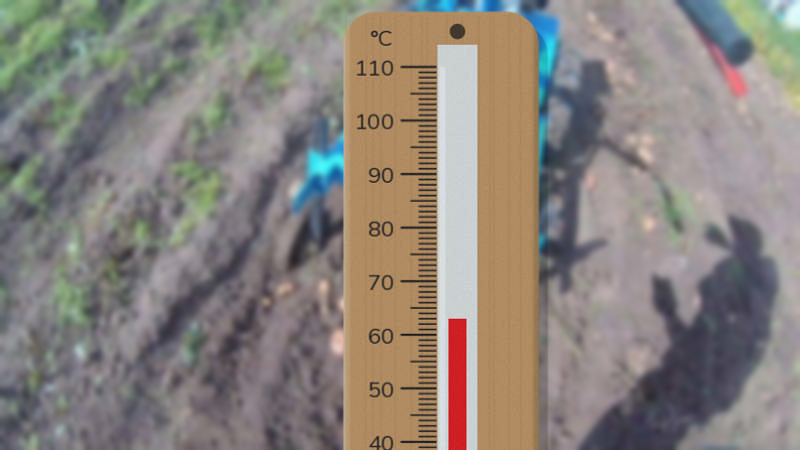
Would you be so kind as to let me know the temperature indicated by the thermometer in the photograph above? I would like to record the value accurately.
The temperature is 63 °C
